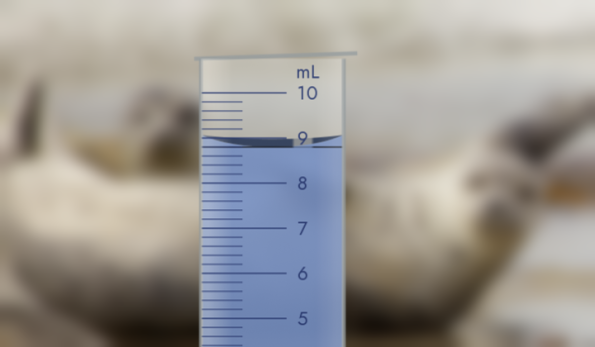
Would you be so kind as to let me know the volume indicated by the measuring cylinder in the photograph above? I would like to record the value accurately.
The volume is 8.8 mL
